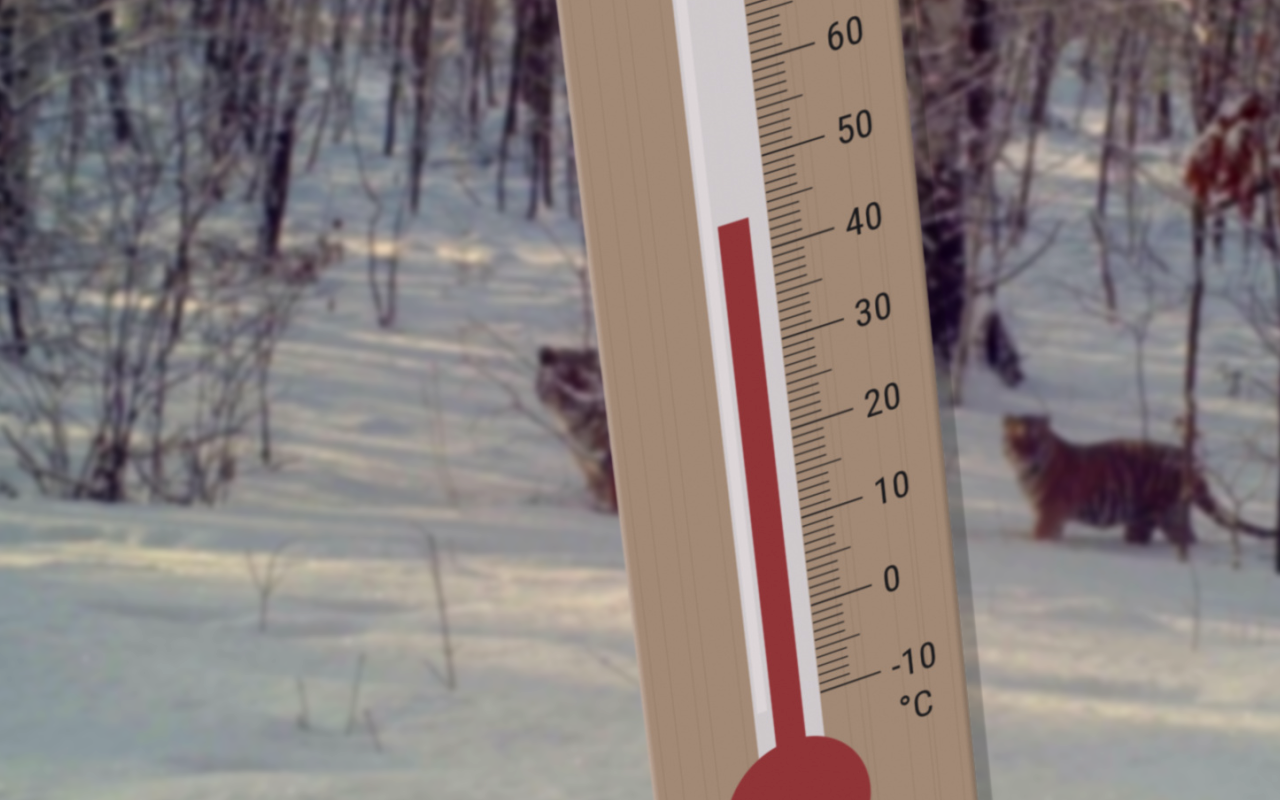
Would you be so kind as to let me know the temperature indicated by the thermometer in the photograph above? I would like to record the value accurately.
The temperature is 44 °C
